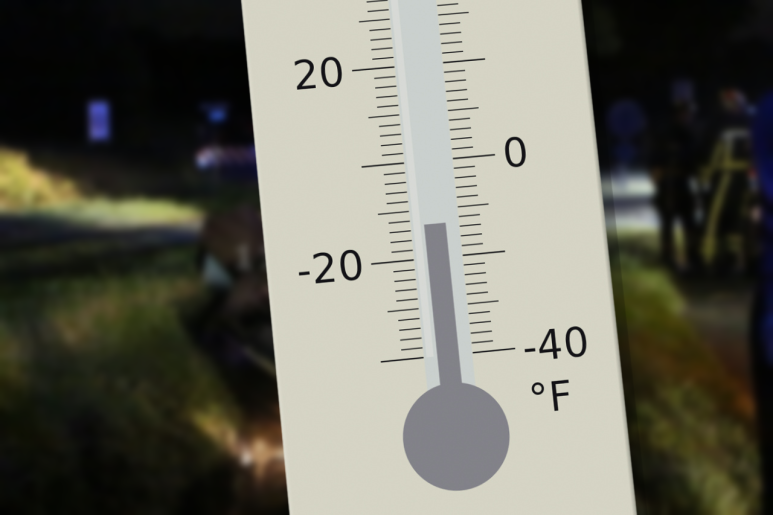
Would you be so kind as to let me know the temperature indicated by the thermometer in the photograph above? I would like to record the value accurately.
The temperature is -13 °F
